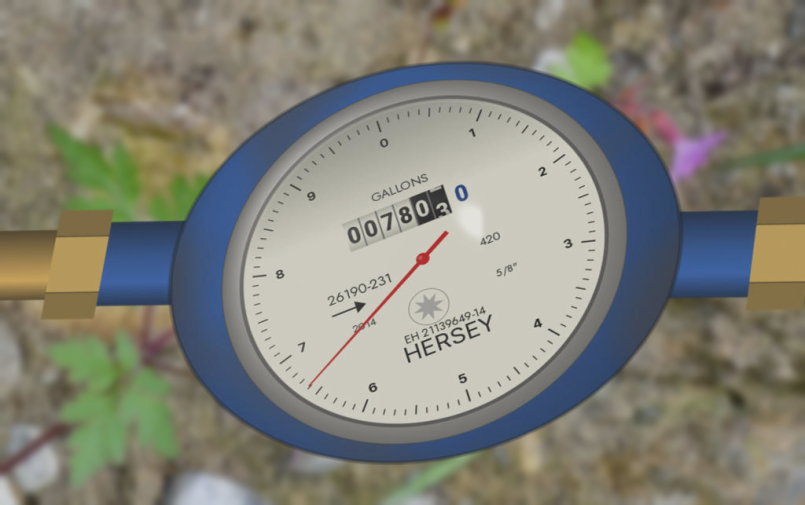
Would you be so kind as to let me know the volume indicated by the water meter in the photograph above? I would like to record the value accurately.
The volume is 78026.6 gal
